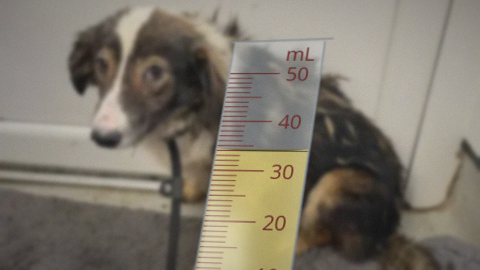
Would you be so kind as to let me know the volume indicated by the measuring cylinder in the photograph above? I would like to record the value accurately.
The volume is 34 mL
